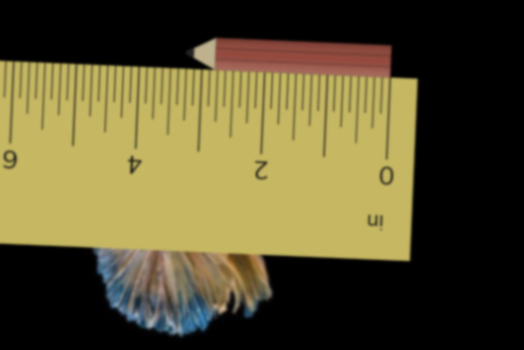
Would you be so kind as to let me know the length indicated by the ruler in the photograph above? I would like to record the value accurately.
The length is 3.25 in
